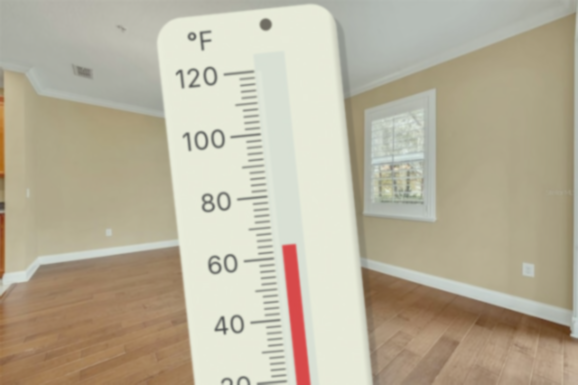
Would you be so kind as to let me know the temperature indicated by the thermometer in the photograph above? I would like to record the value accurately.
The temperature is 64 °F
